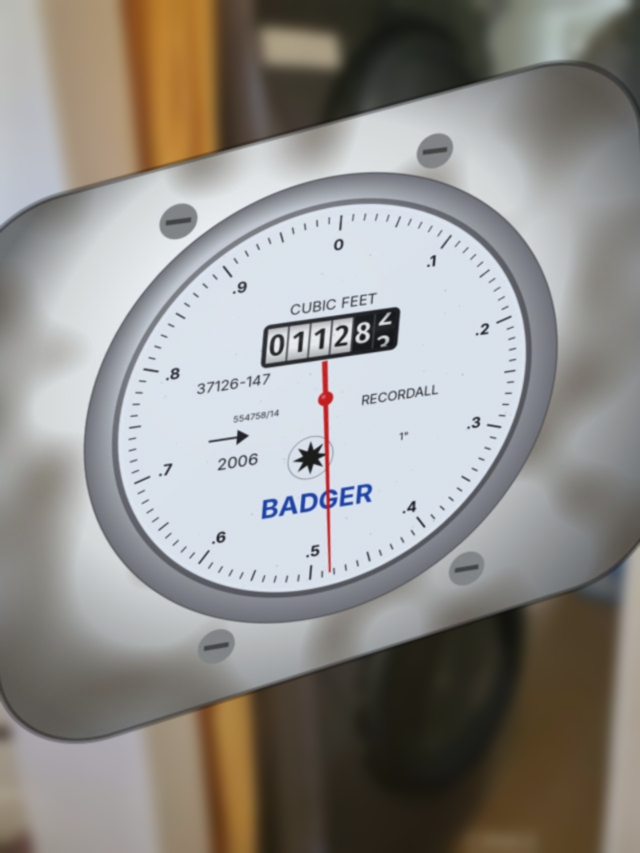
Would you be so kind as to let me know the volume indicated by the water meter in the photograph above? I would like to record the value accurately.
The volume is 11282.48 ft³
